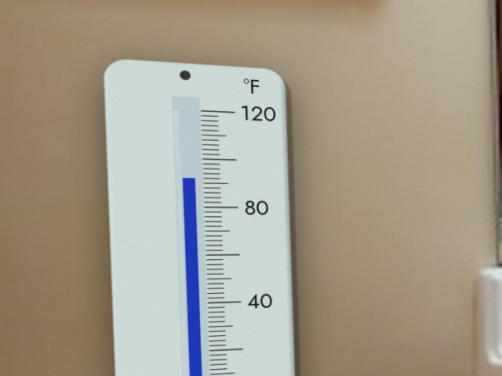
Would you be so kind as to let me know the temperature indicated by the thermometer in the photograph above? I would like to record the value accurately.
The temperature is 92 °F
